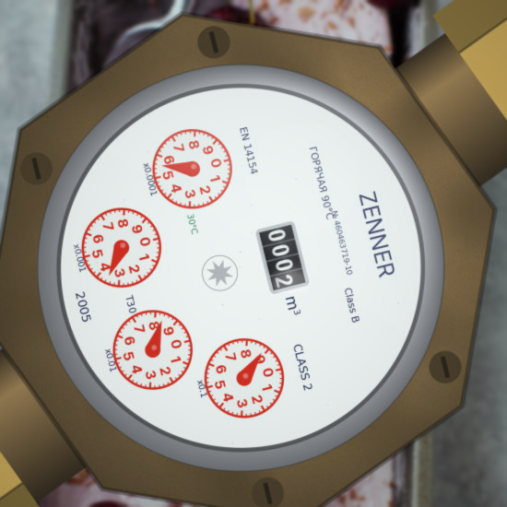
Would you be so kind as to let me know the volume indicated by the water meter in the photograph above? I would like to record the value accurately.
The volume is 1.8835 m³
